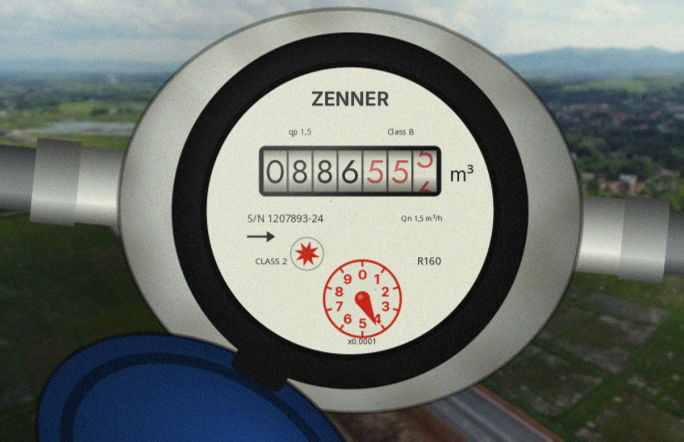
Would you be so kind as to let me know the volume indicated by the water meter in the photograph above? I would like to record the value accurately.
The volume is 886.5554 m³
